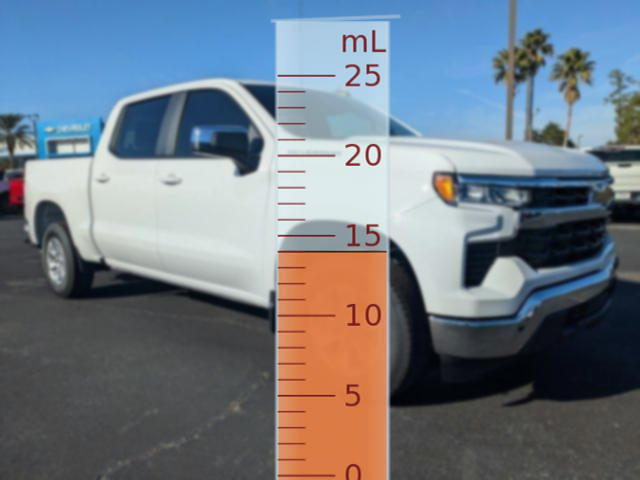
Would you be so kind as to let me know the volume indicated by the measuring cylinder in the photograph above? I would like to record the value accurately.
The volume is 14 mL
